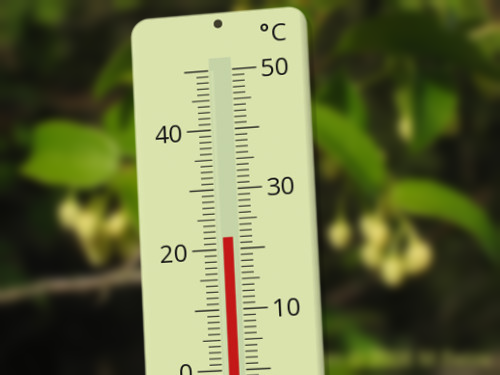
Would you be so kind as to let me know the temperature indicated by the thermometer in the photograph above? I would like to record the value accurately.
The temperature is 22 °C
